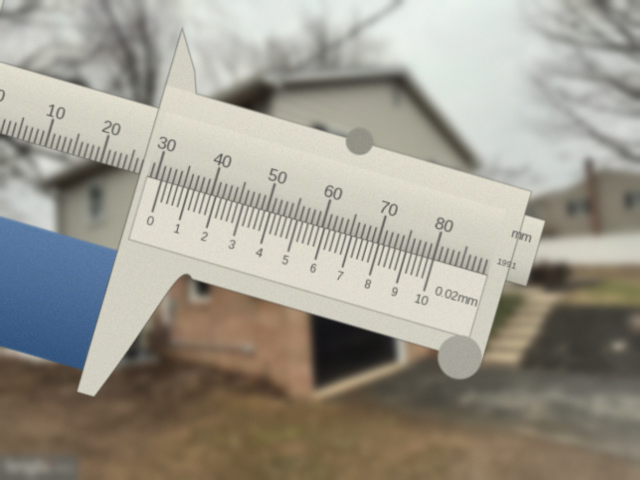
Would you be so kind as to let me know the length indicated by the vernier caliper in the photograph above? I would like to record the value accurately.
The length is 31.0 mm
